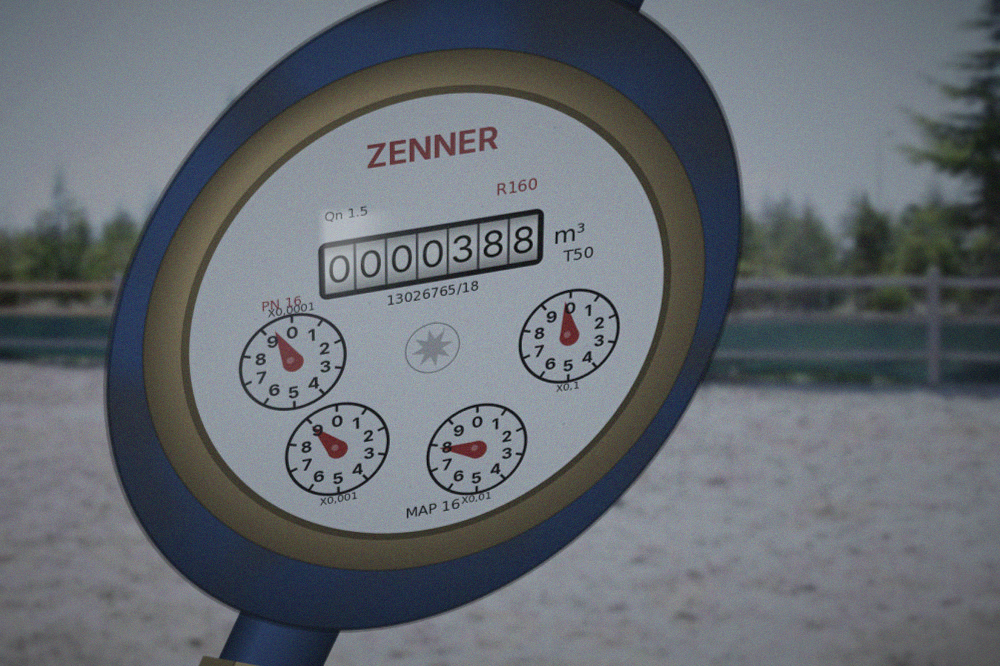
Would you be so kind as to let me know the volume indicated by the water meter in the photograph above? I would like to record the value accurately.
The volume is 387.9789 m³
